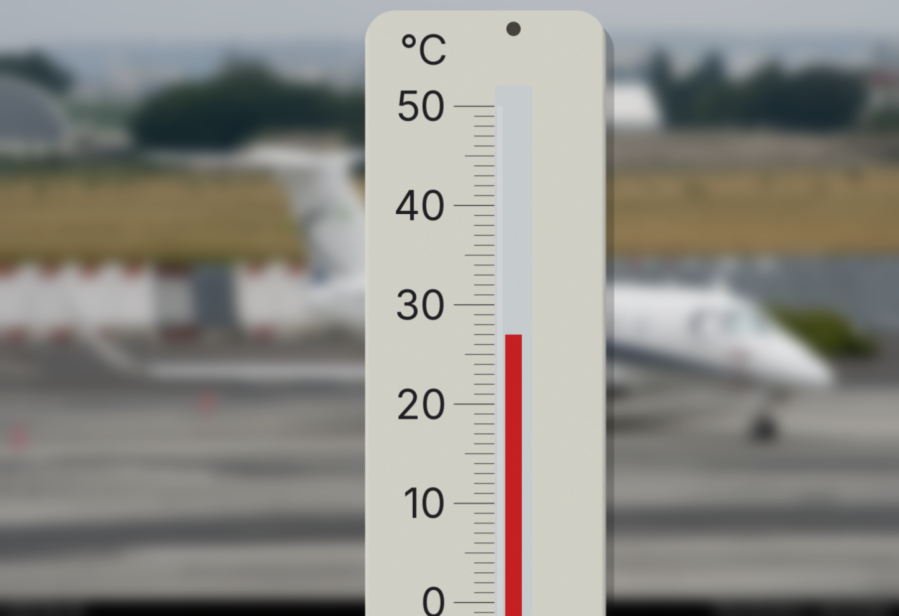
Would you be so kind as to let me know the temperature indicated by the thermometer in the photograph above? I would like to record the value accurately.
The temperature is 27 °C
